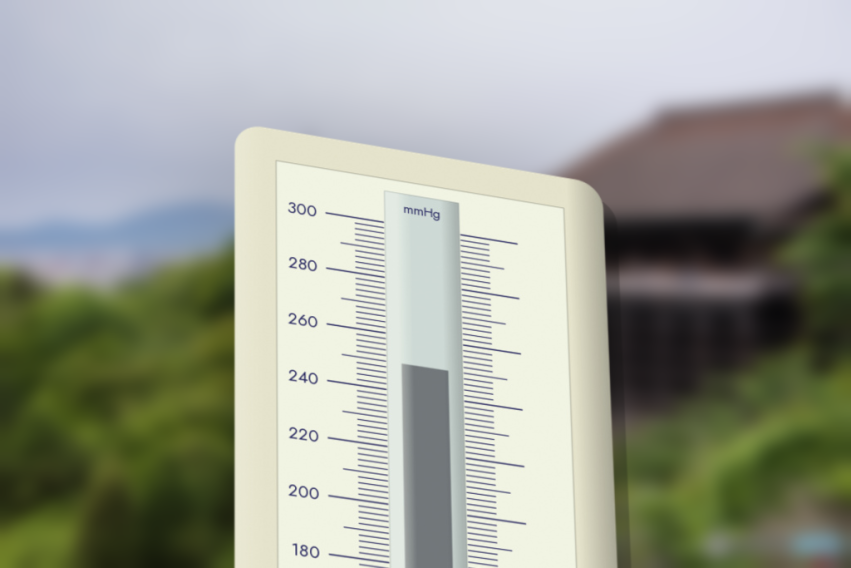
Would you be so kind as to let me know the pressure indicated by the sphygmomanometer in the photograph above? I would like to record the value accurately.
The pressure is 250 mmHg
